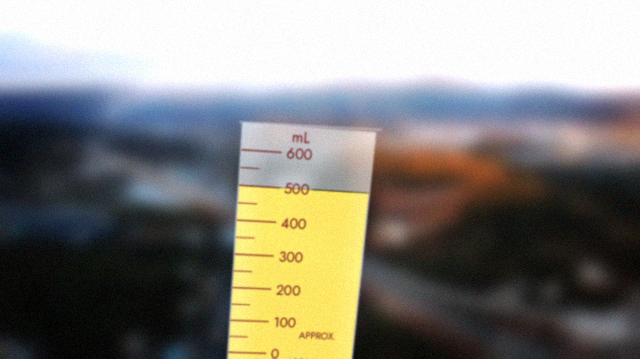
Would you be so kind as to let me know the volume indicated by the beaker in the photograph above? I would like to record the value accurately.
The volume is 500 mL
